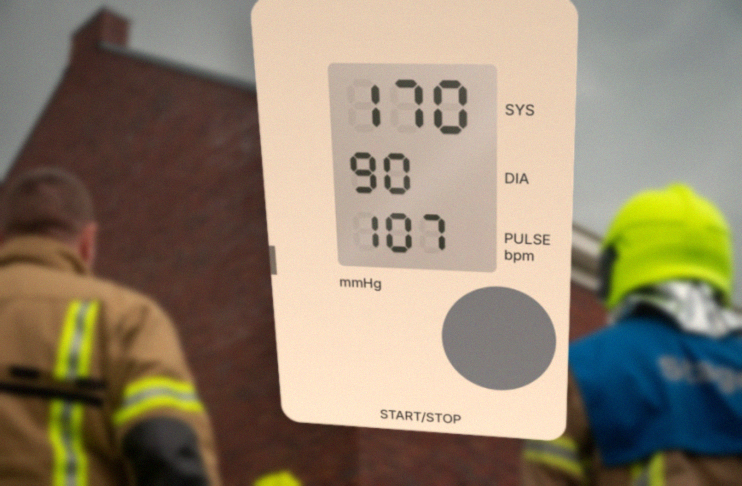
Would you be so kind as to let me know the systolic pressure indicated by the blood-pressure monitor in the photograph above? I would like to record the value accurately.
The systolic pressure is 170 mmHg
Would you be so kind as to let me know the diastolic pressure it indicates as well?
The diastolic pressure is 90 mmHg
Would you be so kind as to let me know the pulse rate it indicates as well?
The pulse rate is 107 bpm
